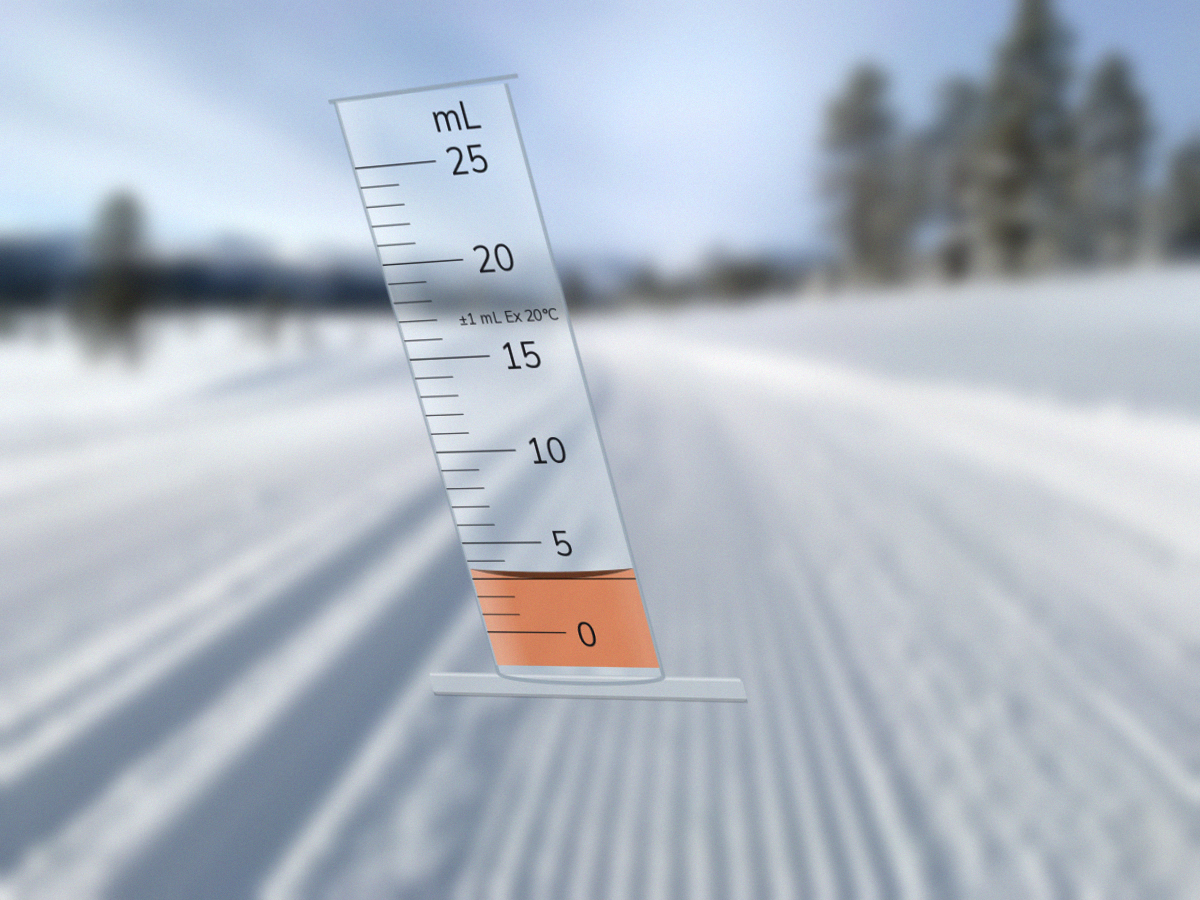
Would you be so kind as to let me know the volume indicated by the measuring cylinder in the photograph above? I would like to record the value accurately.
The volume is 3 mL
